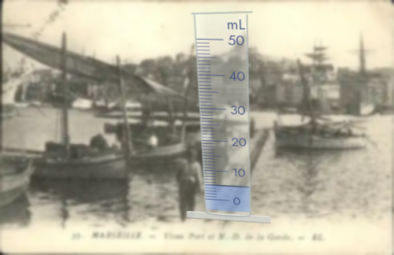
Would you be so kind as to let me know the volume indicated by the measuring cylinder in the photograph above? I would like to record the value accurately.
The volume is 5 mL
